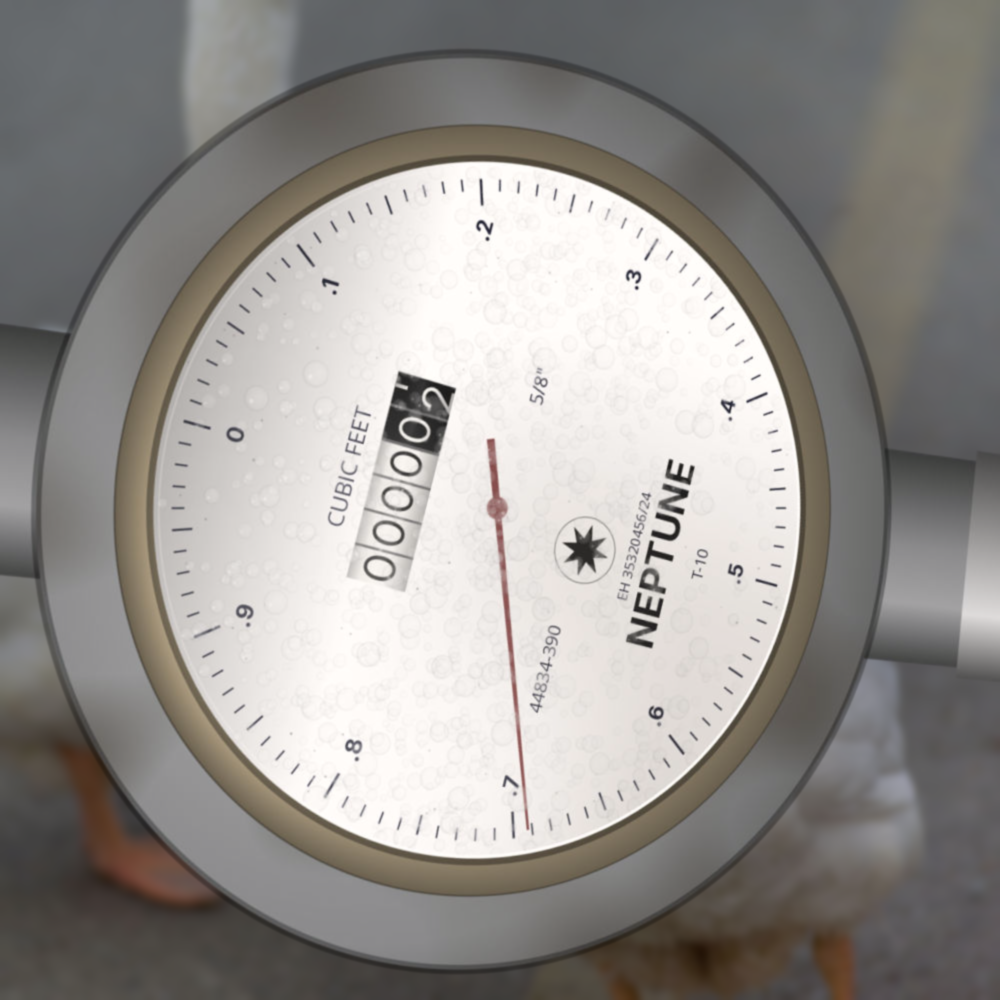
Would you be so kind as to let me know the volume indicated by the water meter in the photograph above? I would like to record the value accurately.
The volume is 1.69 ft³
